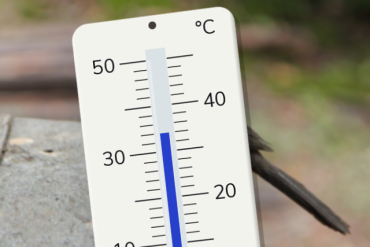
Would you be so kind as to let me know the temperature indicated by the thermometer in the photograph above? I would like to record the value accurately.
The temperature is 34 °C
